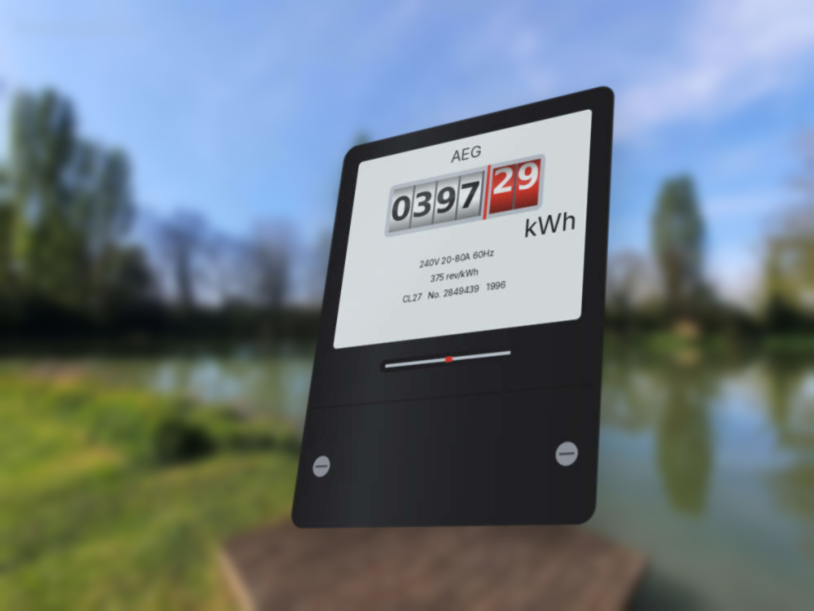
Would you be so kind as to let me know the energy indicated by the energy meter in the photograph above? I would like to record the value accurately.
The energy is 397.29 kWh
